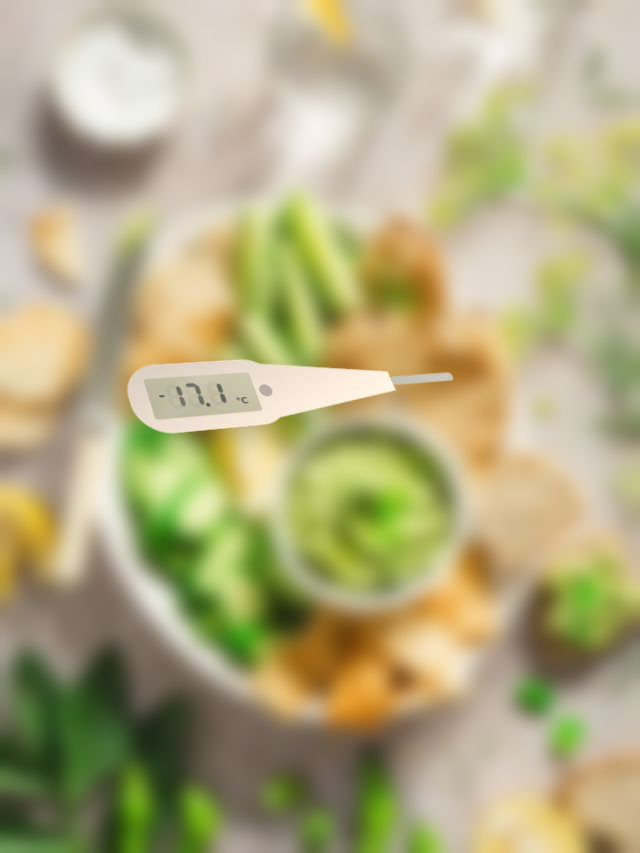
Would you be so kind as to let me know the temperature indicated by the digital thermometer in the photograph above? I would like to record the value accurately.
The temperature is -17.1 °C
